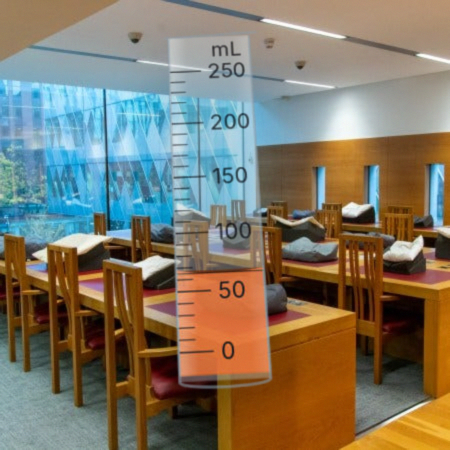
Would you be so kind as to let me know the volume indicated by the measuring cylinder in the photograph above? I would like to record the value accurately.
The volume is 65 mL
